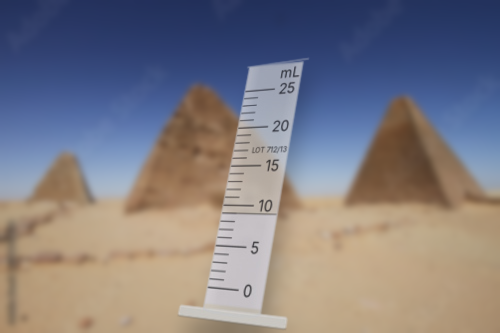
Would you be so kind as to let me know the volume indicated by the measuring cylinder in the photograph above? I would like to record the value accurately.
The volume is 9 mL
